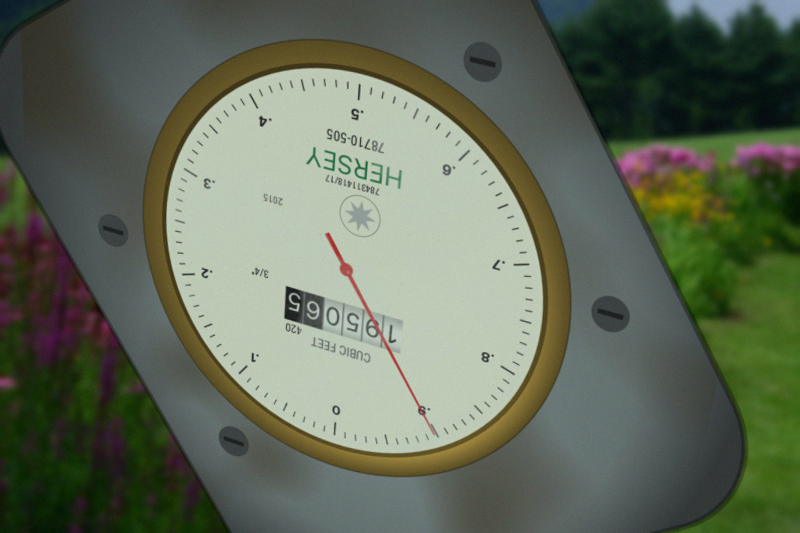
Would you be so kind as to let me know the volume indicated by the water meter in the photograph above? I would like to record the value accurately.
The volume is 195064.90 ft³
